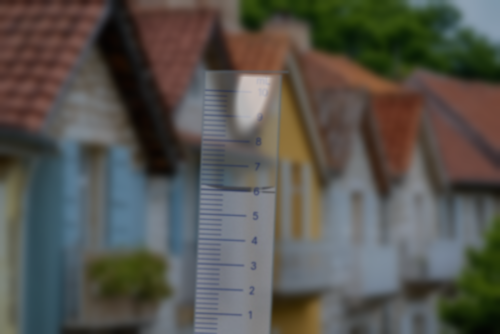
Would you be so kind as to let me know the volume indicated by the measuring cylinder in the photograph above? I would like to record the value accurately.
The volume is 6 mL
